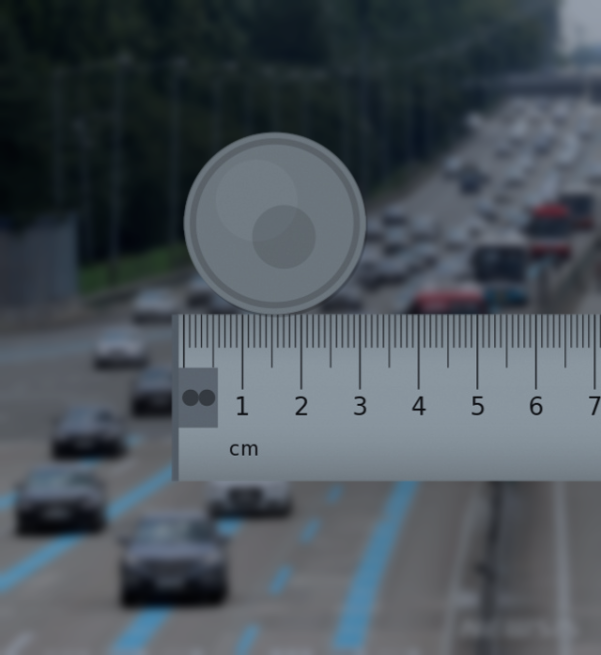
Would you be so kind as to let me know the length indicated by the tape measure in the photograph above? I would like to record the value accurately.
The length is 3.1 cm
